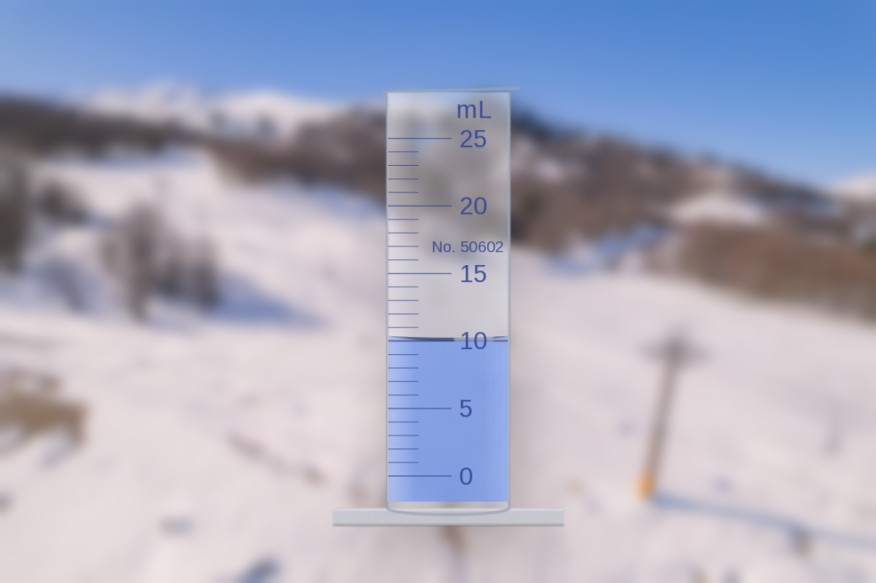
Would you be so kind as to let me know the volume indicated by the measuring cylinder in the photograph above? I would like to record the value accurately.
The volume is 10 mL
